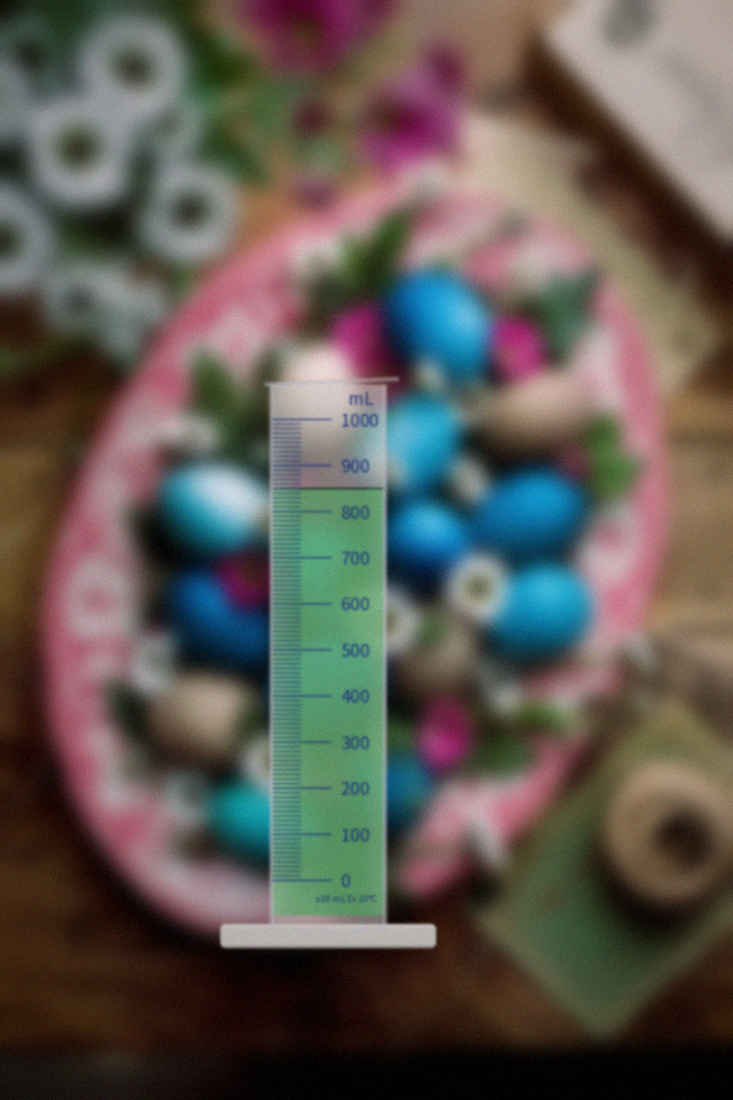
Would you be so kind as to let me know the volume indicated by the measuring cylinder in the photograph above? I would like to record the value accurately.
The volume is 850 mL
